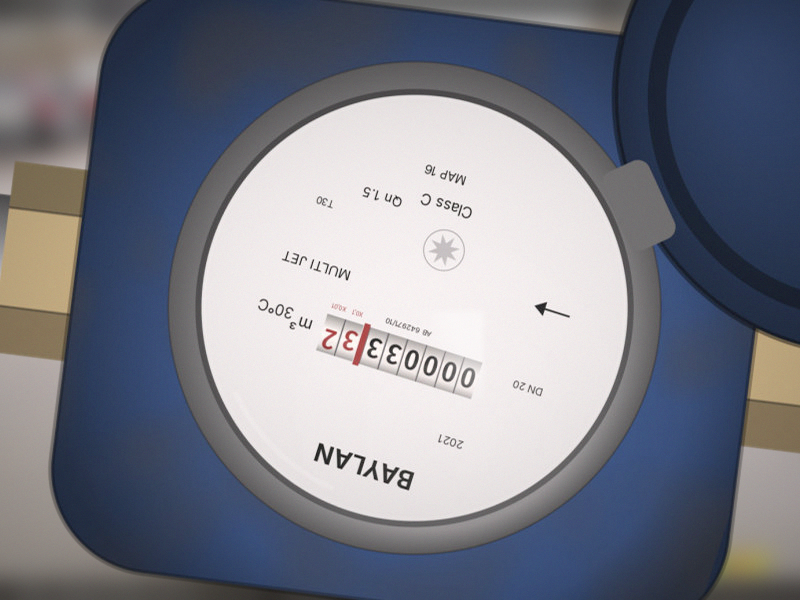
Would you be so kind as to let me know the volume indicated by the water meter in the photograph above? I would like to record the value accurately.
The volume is 33.32 m³
